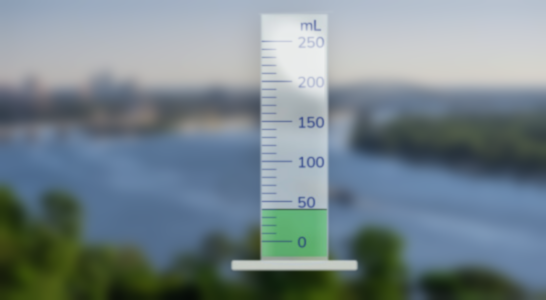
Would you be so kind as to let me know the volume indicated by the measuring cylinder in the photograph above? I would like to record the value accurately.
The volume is 40 mL
